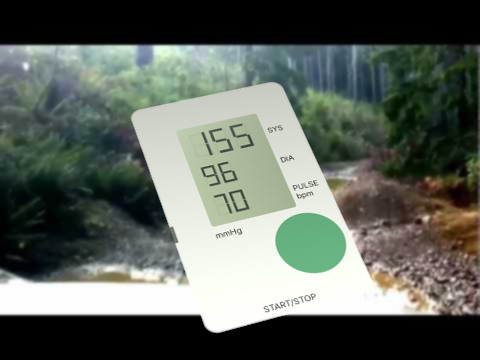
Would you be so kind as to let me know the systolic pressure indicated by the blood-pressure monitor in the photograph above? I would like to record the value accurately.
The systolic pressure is 155 mmHg
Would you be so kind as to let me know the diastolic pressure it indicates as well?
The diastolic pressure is 96 mmHg
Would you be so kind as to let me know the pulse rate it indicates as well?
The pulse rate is 70 bpm
